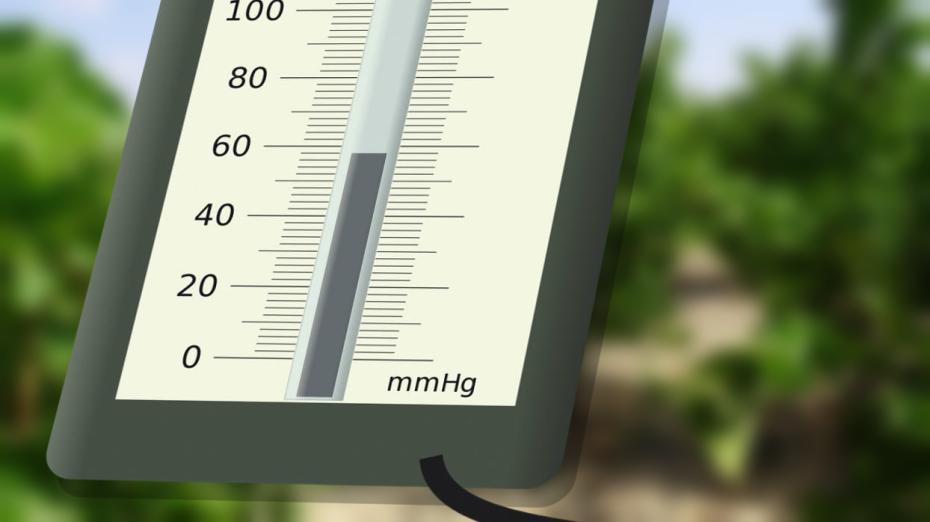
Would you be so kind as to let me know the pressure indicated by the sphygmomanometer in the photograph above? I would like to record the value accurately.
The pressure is 58 mmHg
